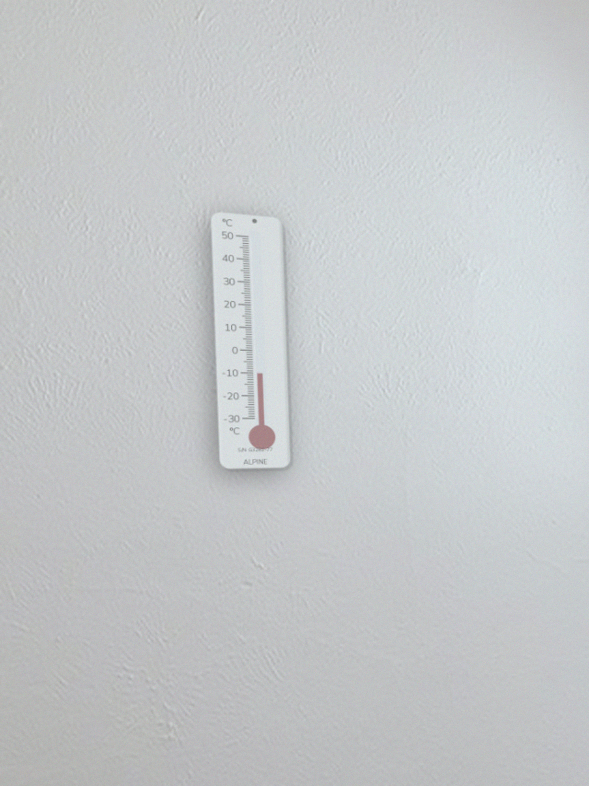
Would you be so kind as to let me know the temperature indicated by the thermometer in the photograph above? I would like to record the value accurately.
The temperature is -10 °C
